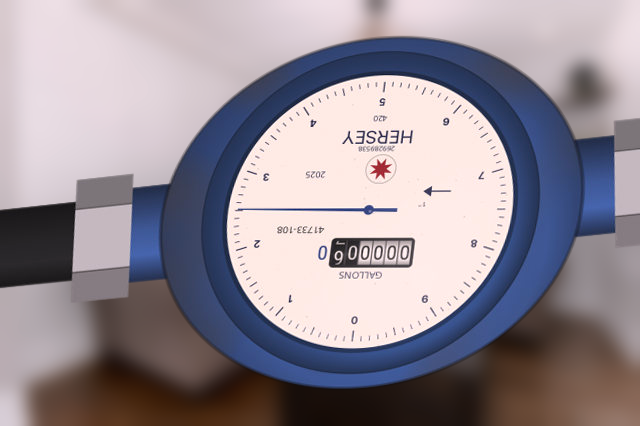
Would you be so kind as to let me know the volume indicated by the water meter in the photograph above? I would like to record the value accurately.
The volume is 62.5 gal
